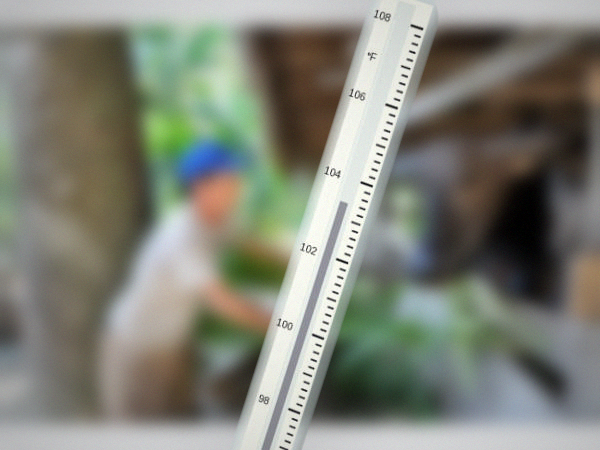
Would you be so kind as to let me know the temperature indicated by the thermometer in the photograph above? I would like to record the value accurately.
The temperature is 103.4 °F
